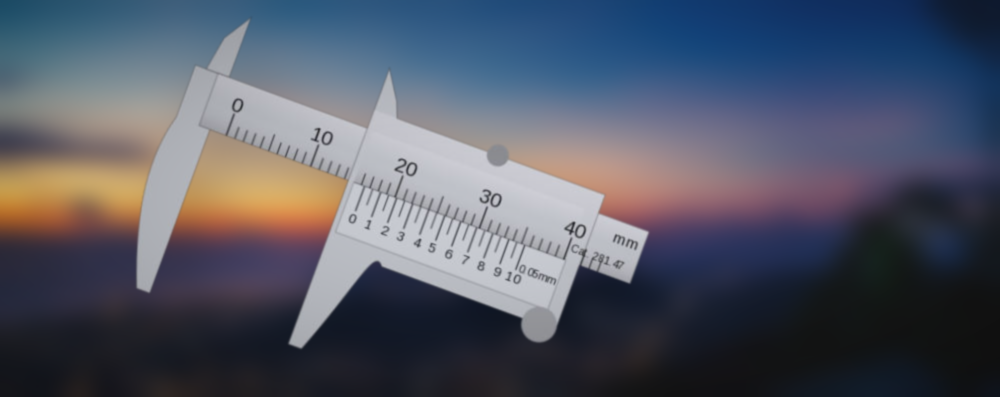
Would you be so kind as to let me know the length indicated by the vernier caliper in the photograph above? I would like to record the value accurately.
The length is 16.4 mm
